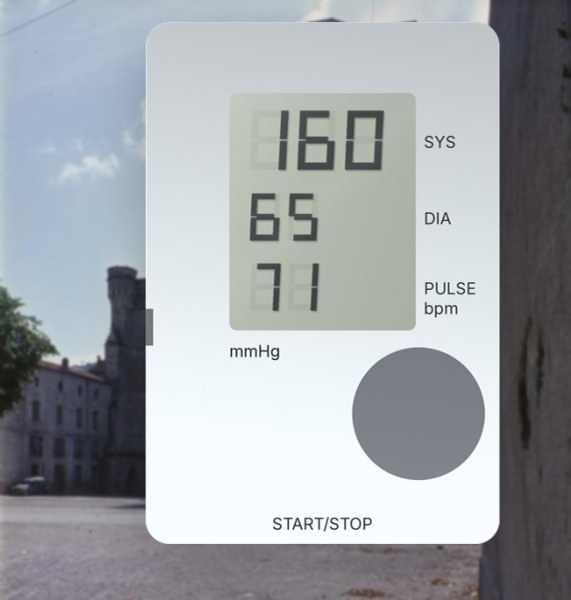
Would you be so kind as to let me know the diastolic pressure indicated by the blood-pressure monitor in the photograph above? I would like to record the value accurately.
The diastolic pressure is 65 mmHg
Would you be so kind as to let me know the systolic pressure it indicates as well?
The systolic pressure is 160 mmHg
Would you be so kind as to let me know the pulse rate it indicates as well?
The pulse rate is 71 bpm
